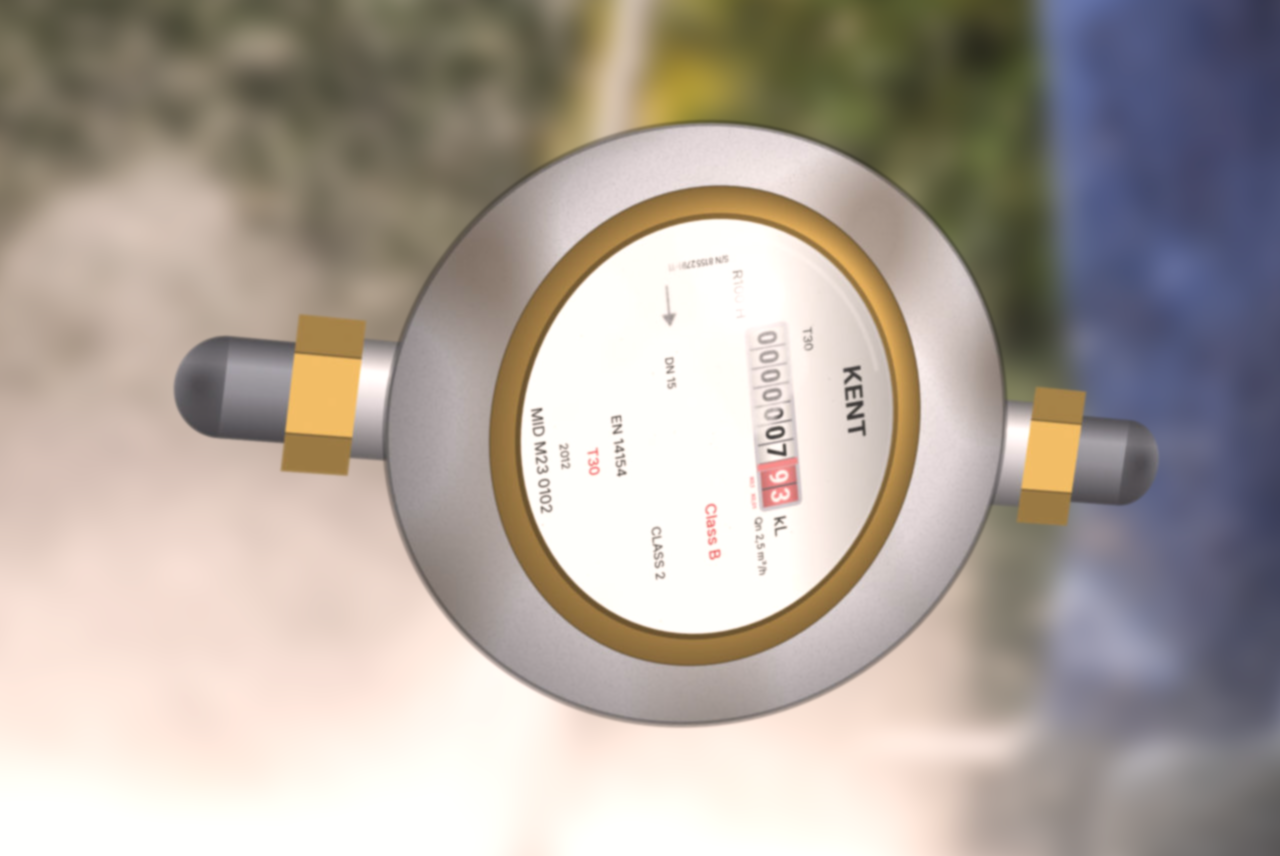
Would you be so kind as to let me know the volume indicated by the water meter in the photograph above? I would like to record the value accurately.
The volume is 7.93 kL
